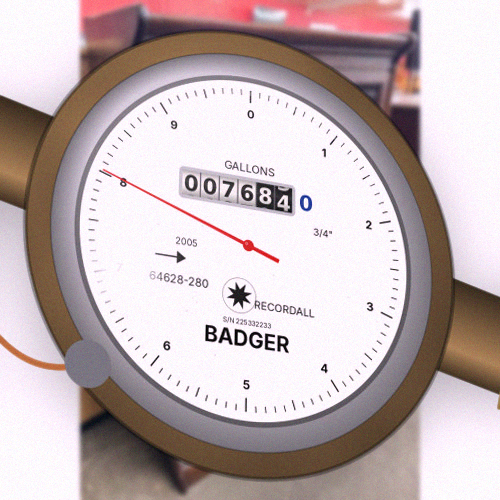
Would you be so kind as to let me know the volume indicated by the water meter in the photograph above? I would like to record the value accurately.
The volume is 76838.0 gal
